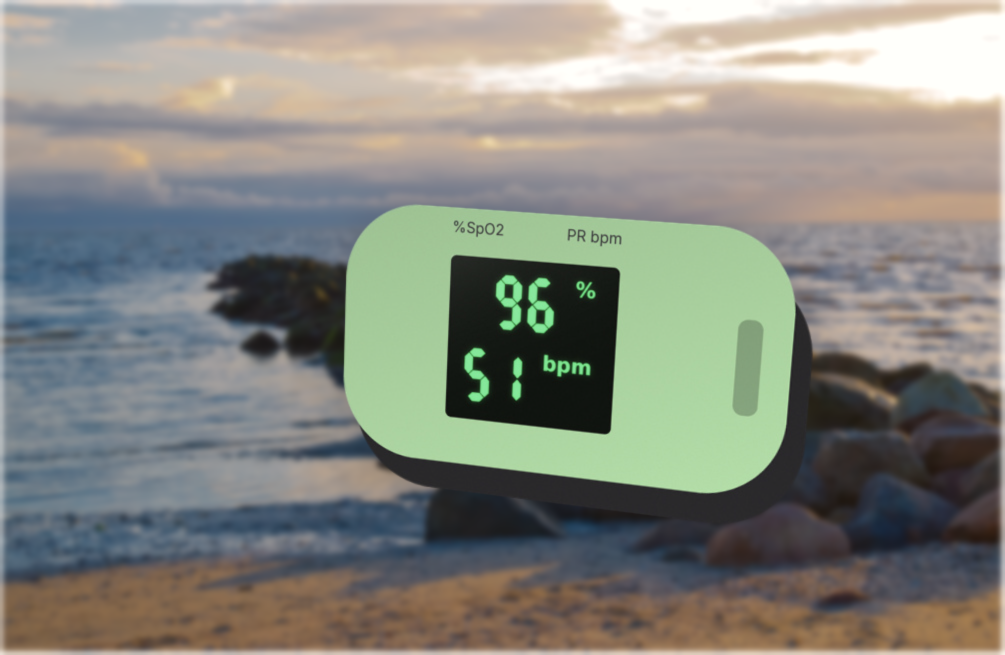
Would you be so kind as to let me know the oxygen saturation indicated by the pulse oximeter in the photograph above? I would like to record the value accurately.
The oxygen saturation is 96 %
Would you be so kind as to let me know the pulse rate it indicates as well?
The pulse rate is 51 bpm
